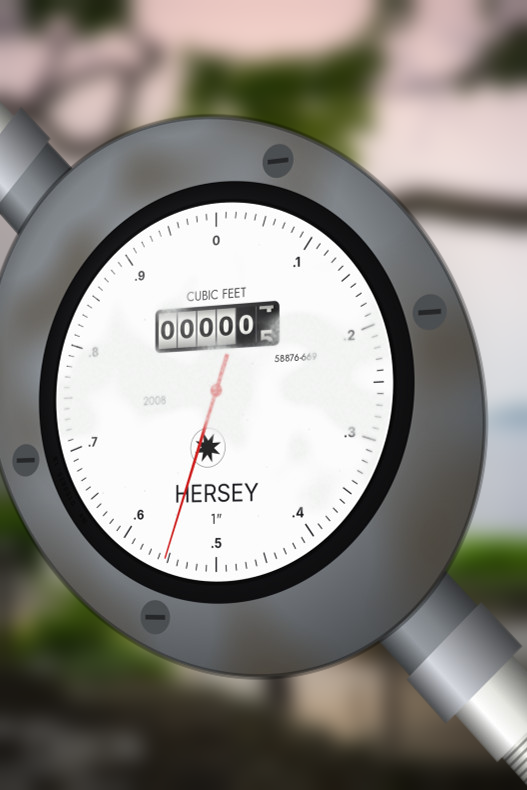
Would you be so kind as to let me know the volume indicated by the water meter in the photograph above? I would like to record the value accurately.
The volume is 4.55 ft³
